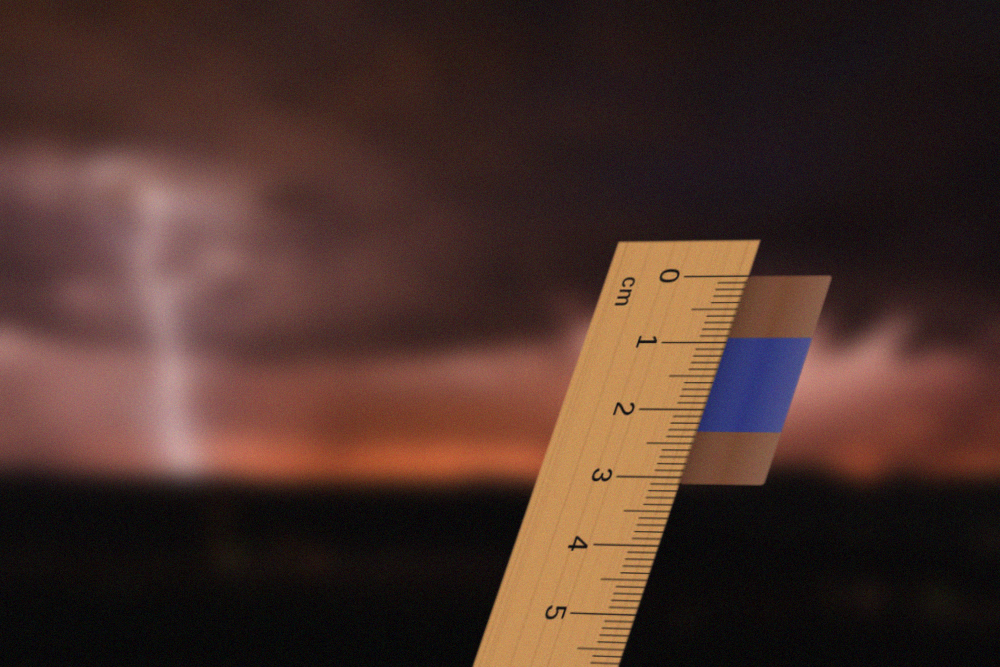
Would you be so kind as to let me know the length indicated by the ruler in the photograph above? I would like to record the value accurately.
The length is 3.1 cm
